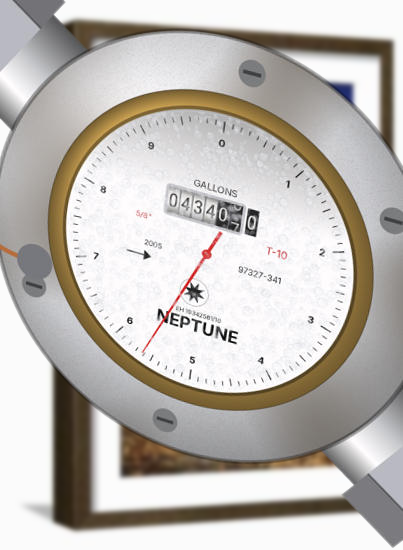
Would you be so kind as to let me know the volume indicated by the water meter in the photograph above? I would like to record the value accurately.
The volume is 434065.6 gal
